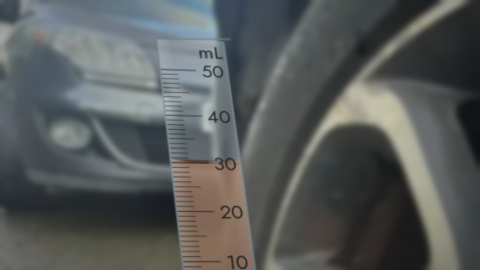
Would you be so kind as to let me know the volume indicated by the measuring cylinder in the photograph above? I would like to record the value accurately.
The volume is 30 mL
